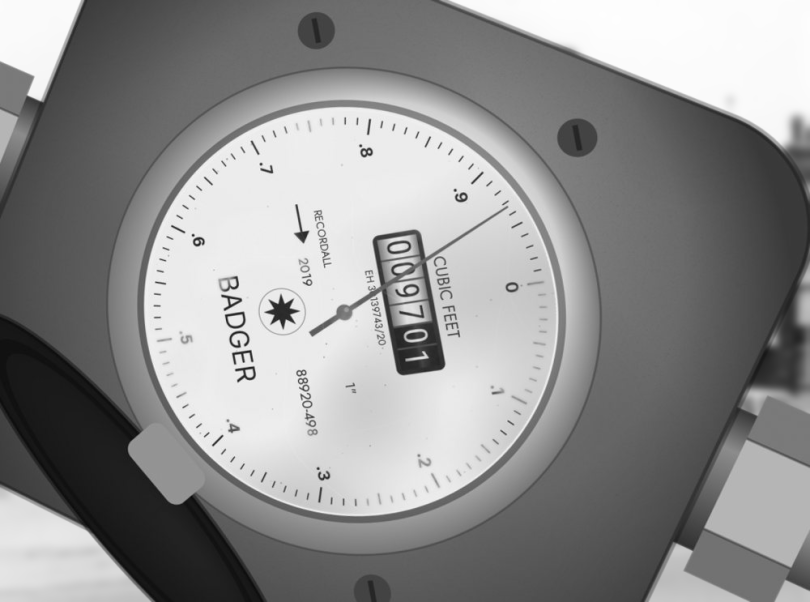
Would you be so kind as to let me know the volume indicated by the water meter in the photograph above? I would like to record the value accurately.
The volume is 9700.93 ft³
